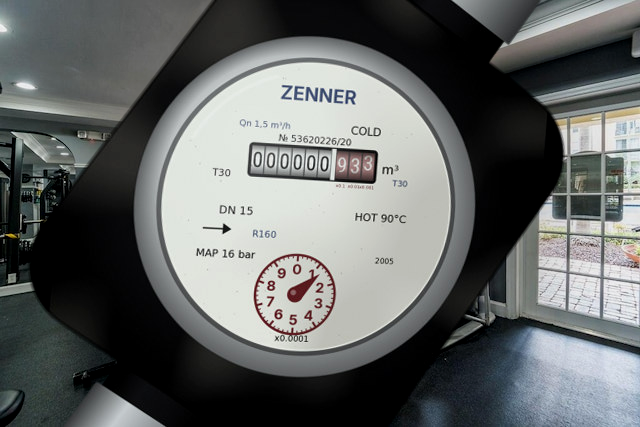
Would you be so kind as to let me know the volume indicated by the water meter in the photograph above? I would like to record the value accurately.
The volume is 0.9331 m³
